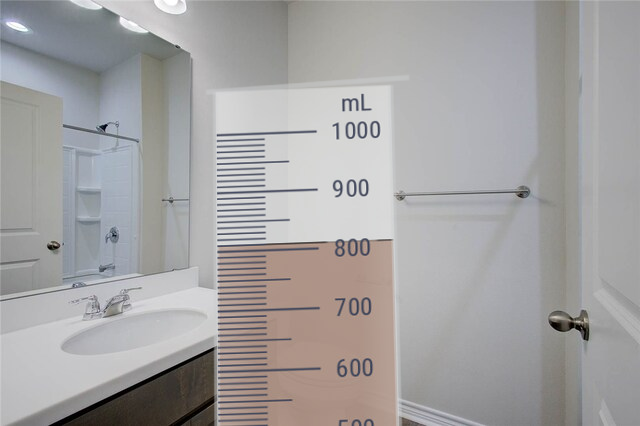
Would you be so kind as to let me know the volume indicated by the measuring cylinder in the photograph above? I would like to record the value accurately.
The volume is 810 mL
